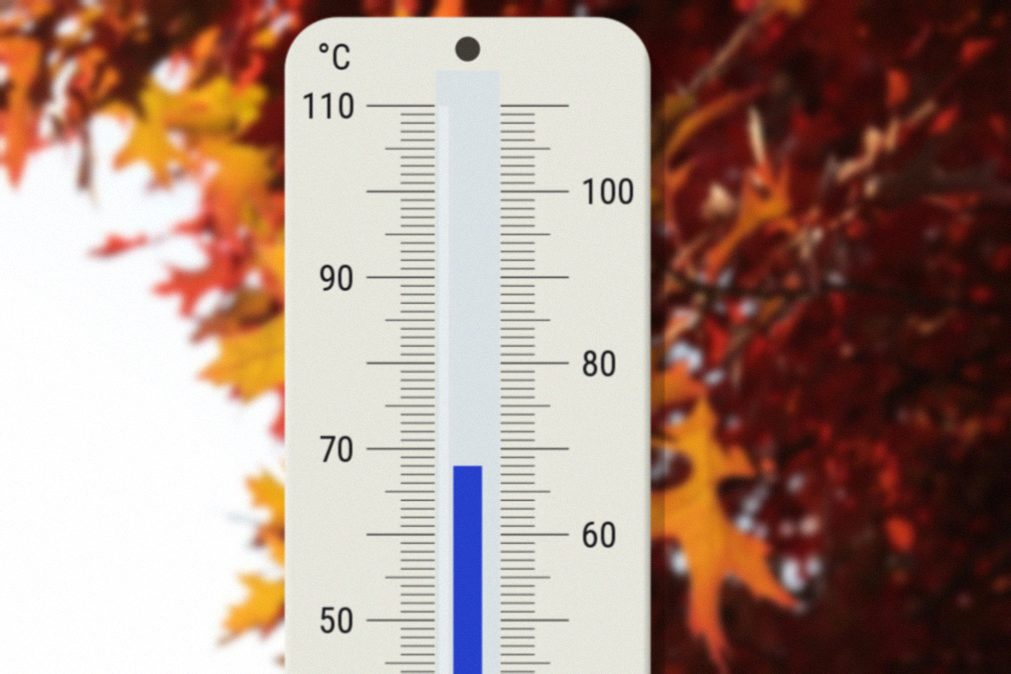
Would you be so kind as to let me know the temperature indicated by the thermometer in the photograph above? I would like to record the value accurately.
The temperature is 68 °C
